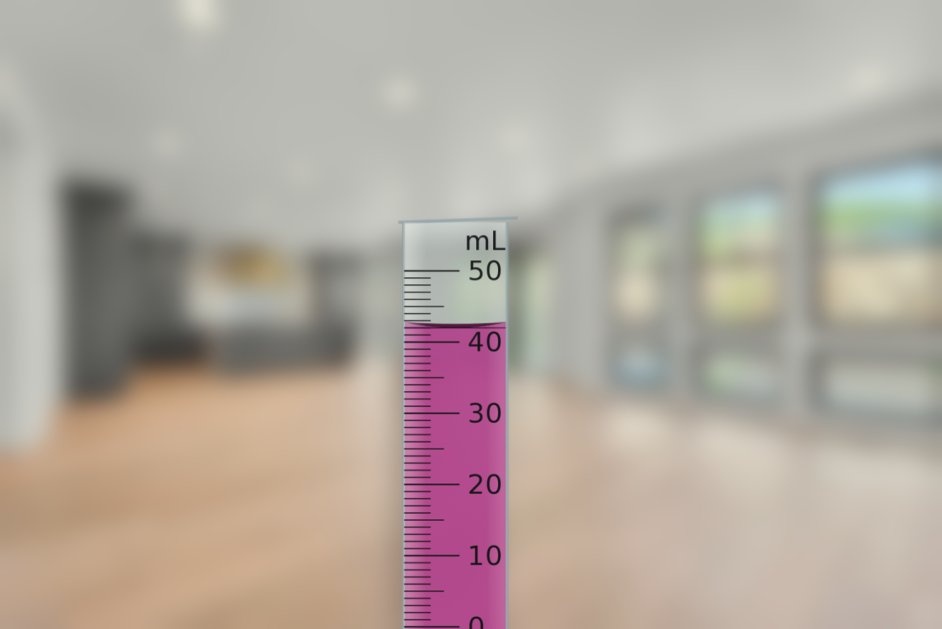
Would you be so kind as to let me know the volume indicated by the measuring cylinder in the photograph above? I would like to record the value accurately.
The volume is 42 mL
